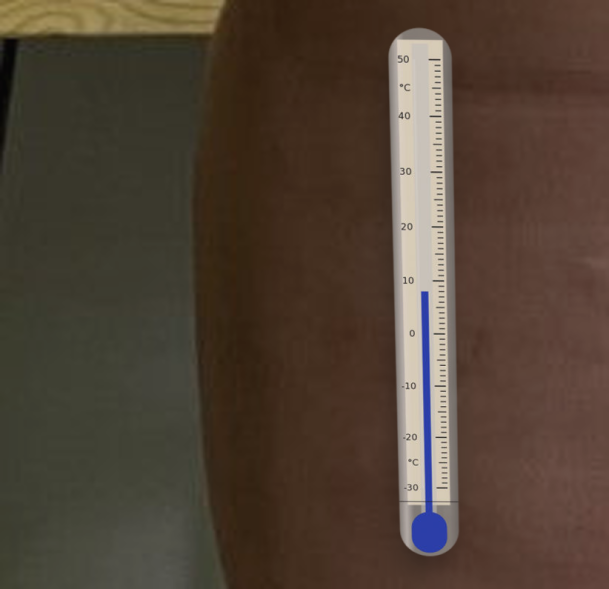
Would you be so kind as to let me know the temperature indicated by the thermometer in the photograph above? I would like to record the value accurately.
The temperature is 8 °C
